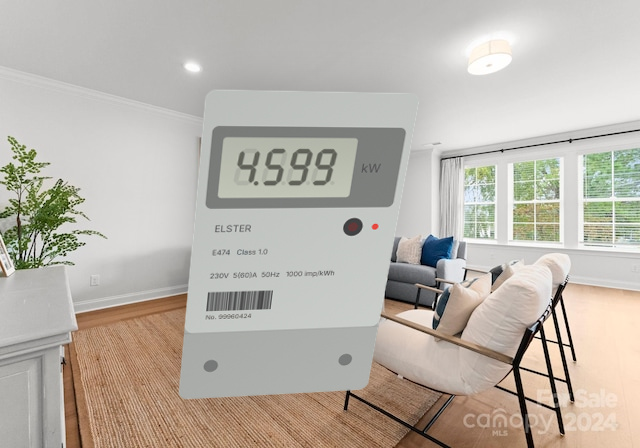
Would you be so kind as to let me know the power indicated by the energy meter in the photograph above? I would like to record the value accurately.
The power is 4.599 kW
